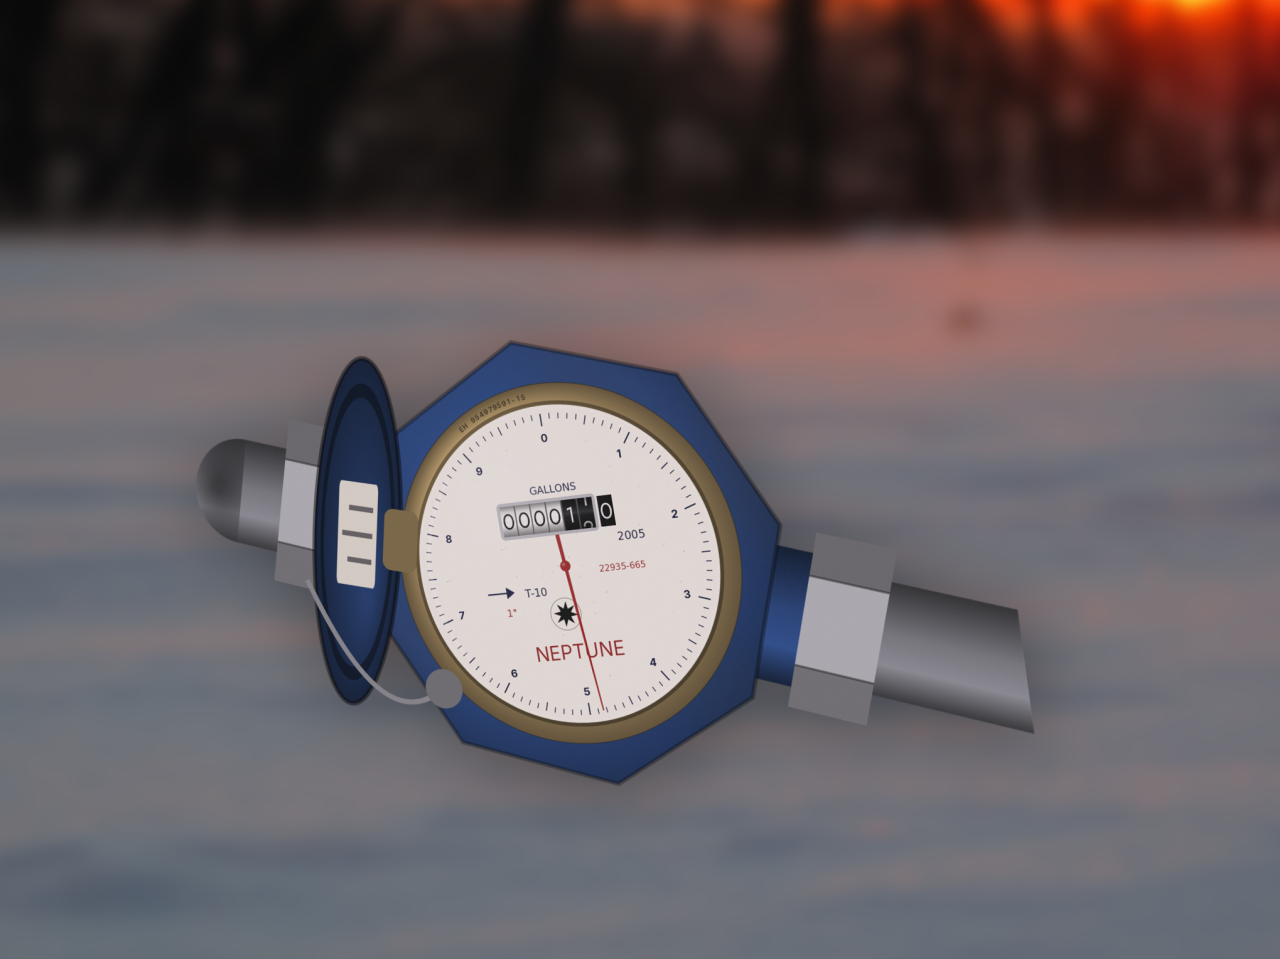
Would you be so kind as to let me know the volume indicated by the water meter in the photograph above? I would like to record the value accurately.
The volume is 114.8 gal
